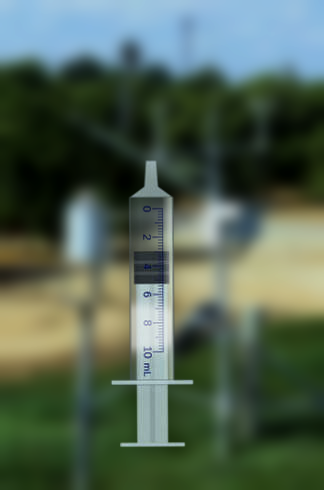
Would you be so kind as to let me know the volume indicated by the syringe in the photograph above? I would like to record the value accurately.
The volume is 3 mL
